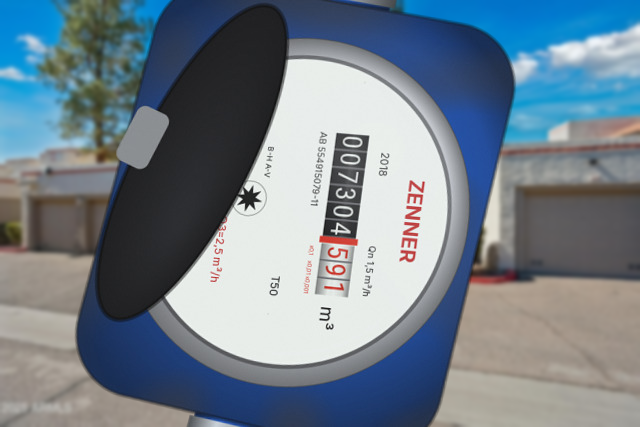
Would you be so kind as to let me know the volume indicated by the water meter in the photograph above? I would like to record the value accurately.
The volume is 7304.591 m³
